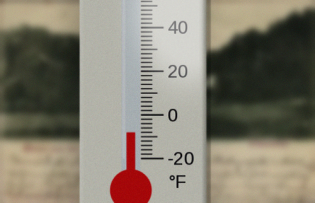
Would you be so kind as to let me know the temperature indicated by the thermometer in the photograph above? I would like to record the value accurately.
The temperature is -8 °F
